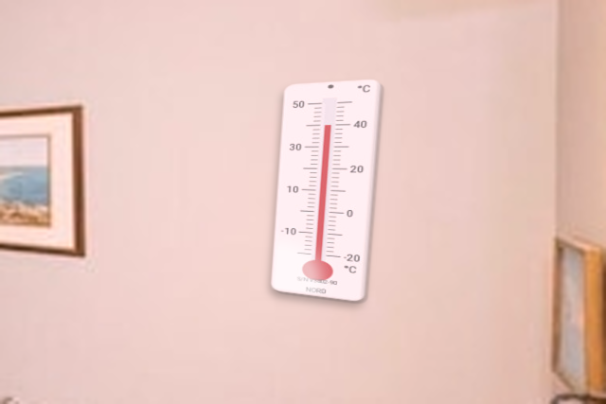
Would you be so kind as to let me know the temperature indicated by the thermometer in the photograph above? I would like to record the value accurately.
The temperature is 40 °C
